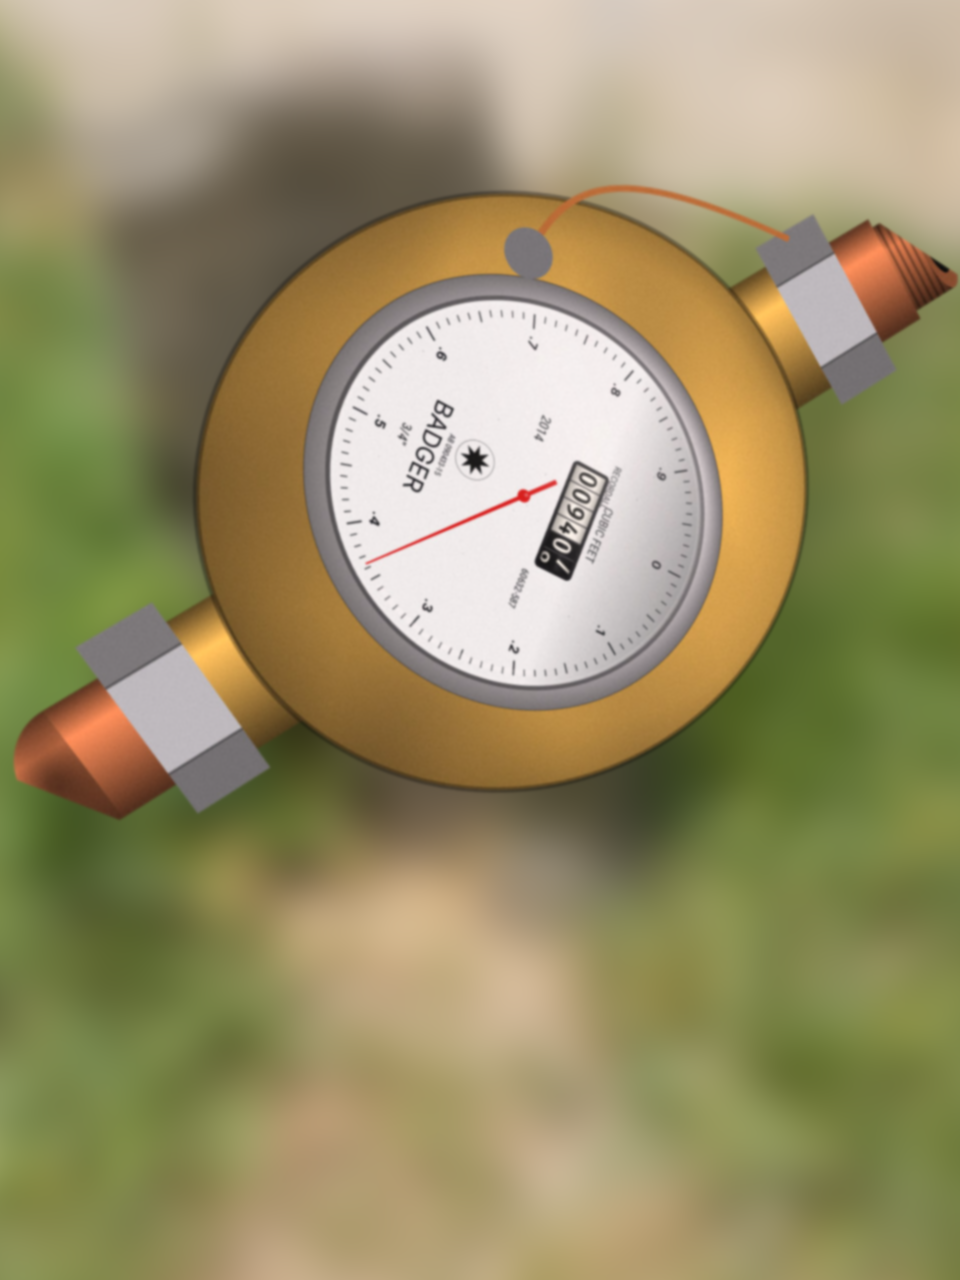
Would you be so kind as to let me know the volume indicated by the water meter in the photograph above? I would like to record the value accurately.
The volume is 9407.36 ft³
